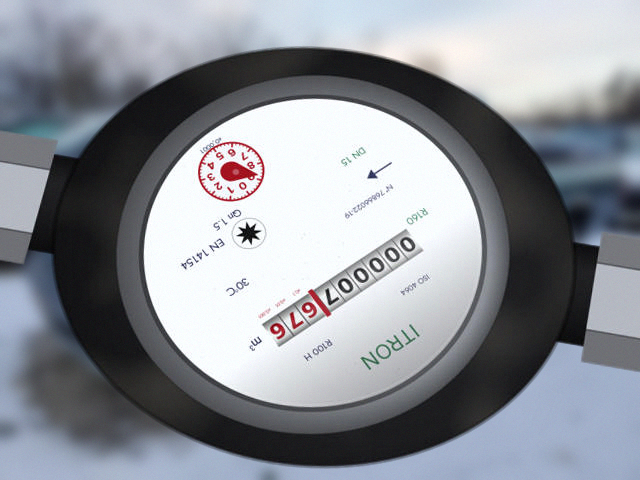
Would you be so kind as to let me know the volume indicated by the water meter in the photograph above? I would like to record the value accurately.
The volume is 7.6768 m³
